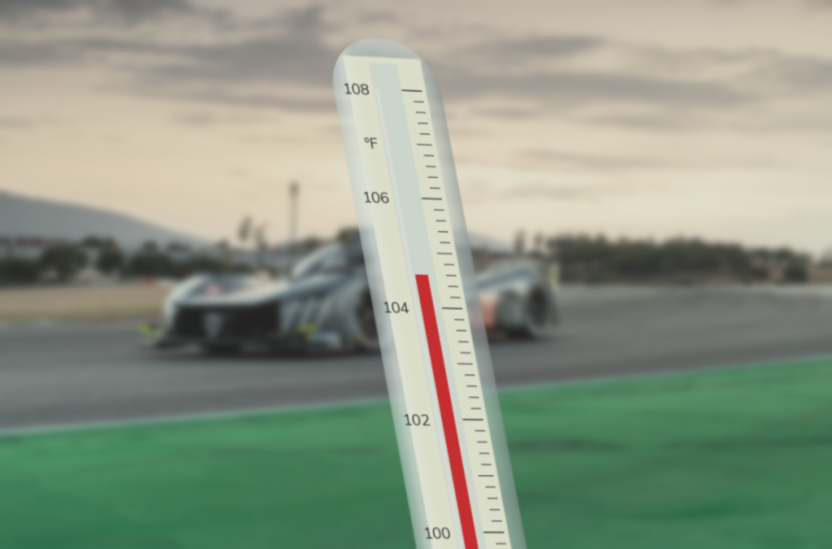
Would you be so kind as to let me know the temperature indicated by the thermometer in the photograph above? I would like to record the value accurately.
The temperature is 104.6 °F
